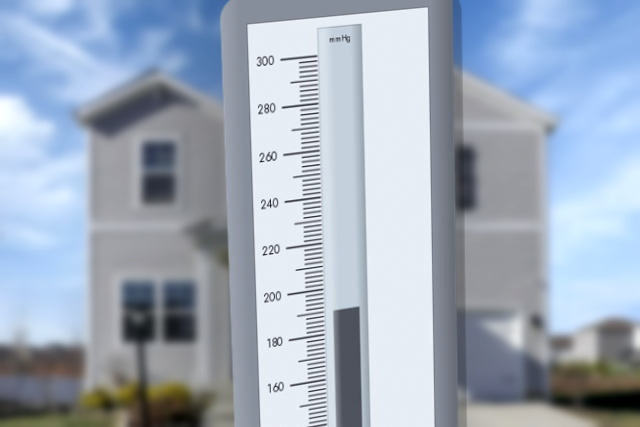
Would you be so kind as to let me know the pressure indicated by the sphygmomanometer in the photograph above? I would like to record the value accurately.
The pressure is 190 mmHg
